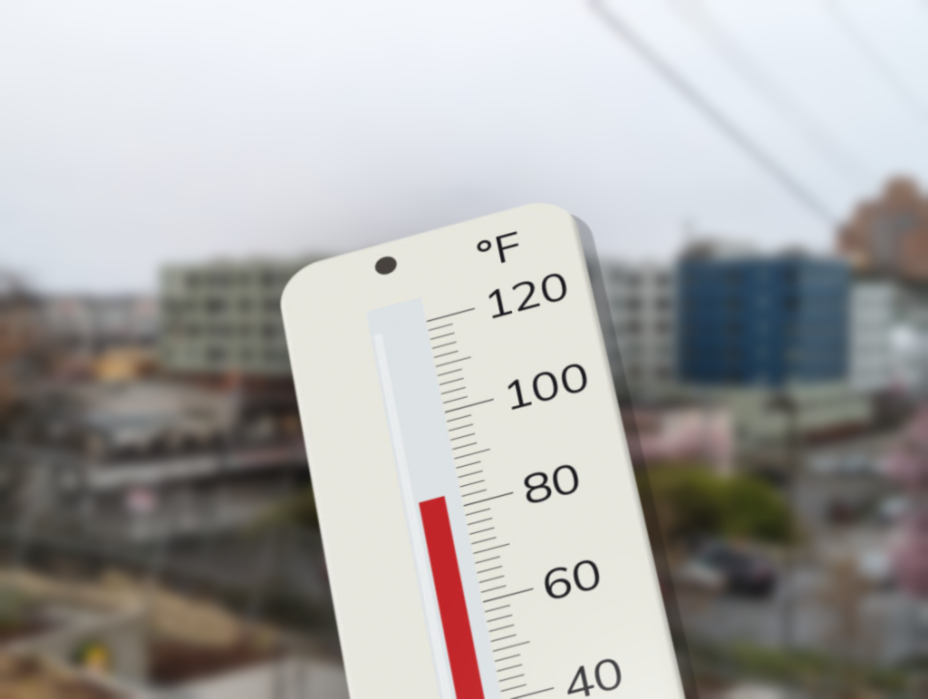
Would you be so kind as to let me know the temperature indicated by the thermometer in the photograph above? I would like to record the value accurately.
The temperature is 83 °F
